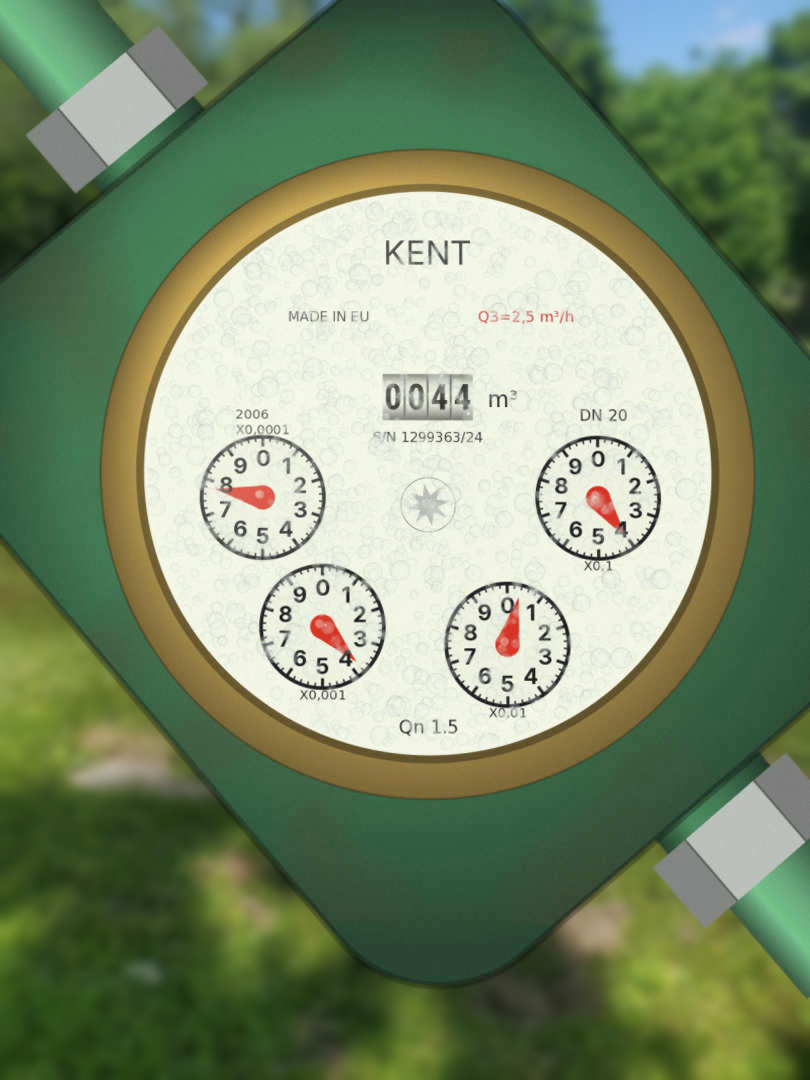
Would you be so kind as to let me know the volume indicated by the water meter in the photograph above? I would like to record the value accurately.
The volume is 44.4037 m³
